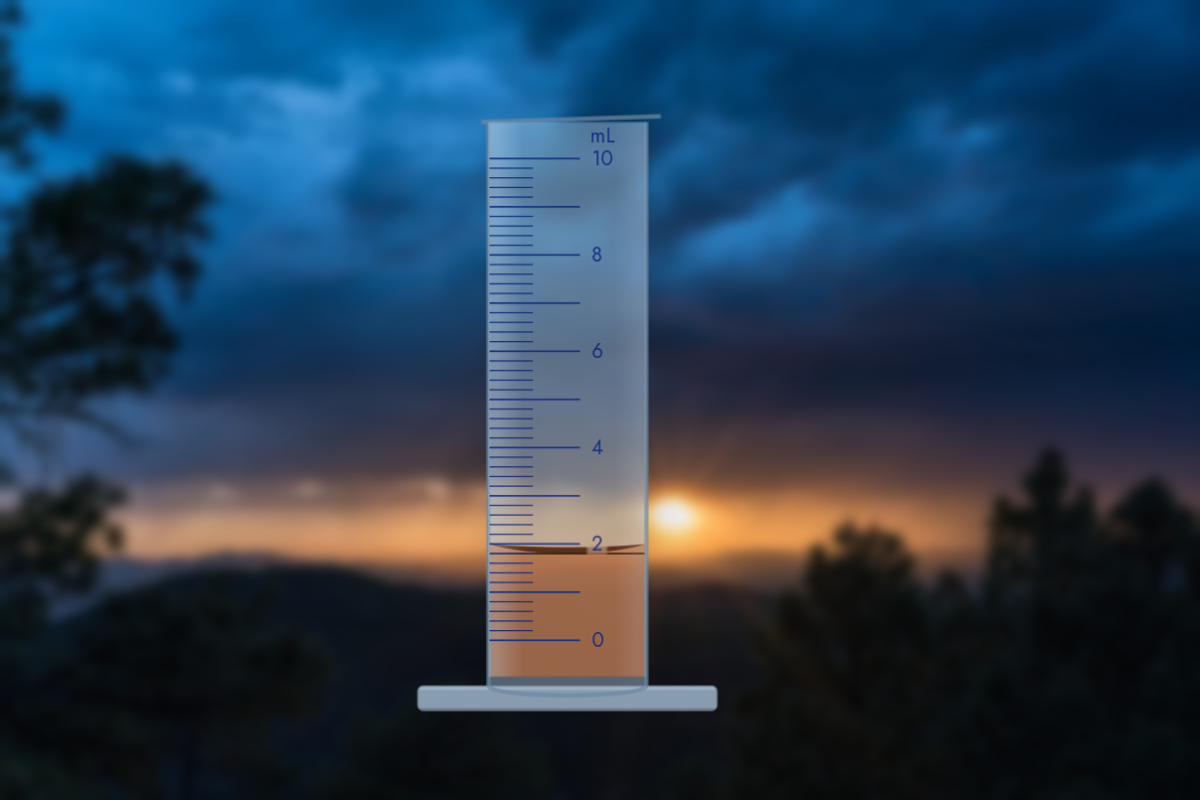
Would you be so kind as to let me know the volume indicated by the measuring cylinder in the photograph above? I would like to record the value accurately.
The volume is 1.8 mL
